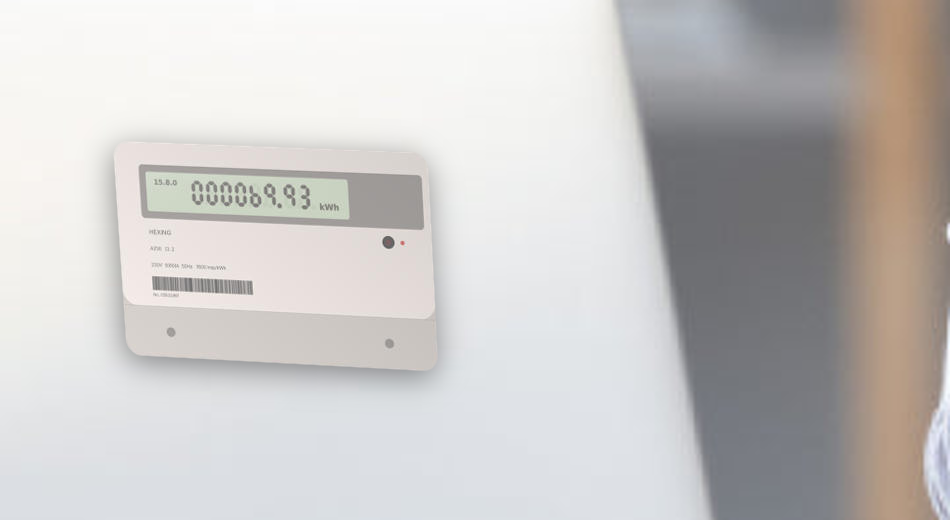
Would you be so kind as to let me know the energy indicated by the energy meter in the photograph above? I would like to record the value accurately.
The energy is 69.93 kWh
